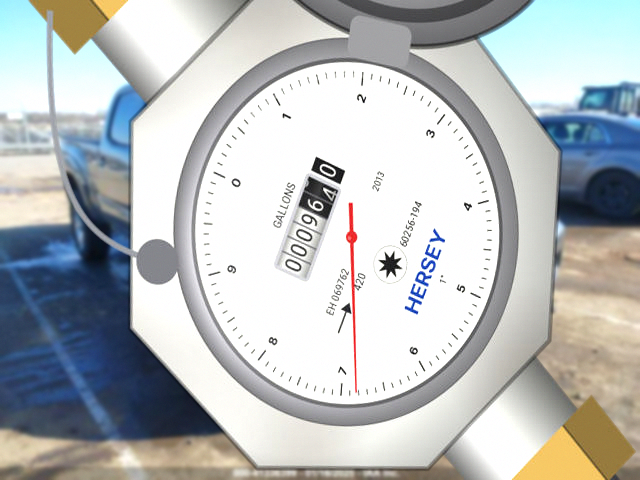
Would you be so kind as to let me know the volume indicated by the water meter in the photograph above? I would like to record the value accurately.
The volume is 9636.8 gal
